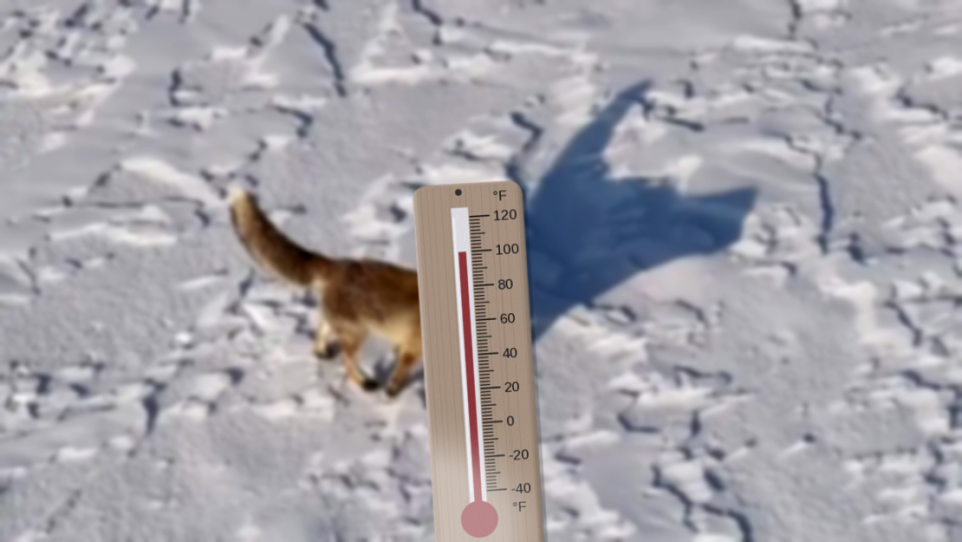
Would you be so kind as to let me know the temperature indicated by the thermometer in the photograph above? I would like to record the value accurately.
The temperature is 100 °F
